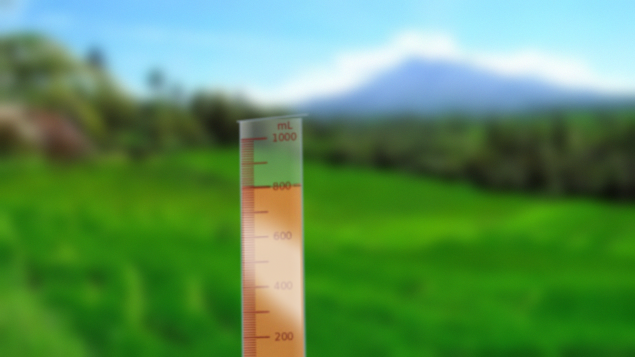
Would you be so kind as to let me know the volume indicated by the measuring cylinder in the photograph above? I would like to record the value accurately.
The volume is 800 mL
